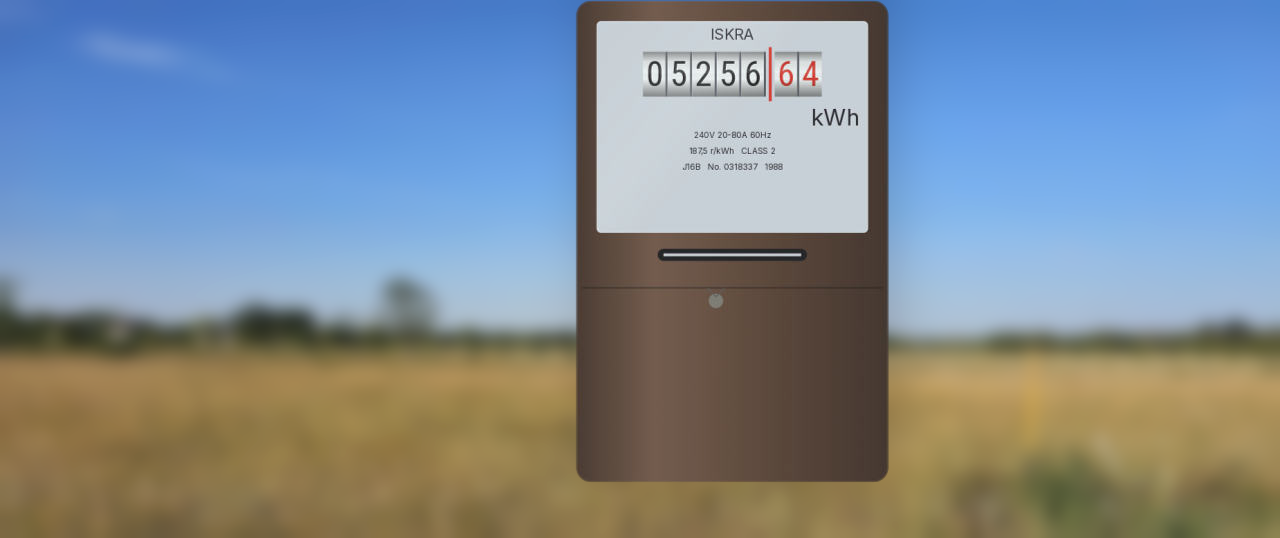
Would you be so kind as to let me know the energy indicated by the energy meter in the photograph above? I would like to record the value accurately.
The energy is 5256.64 kWh
